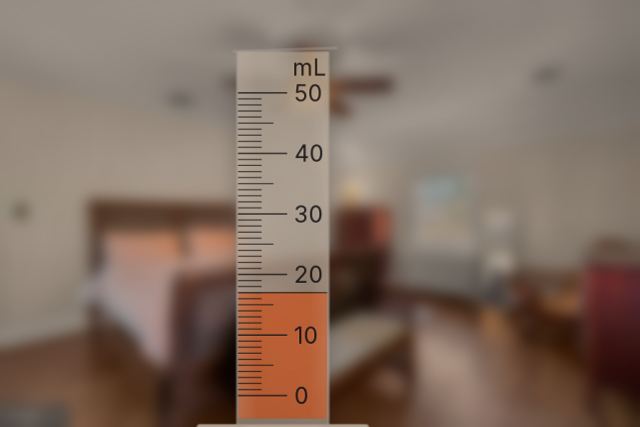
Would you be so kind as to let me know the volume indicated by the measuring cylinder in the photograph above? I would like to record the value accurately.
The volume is 17 mL
